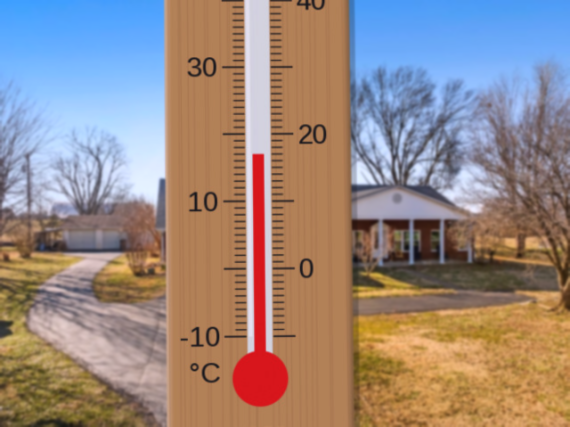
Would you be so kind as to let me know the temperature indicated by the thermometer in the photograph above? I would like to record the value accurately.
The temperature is 17 °C
